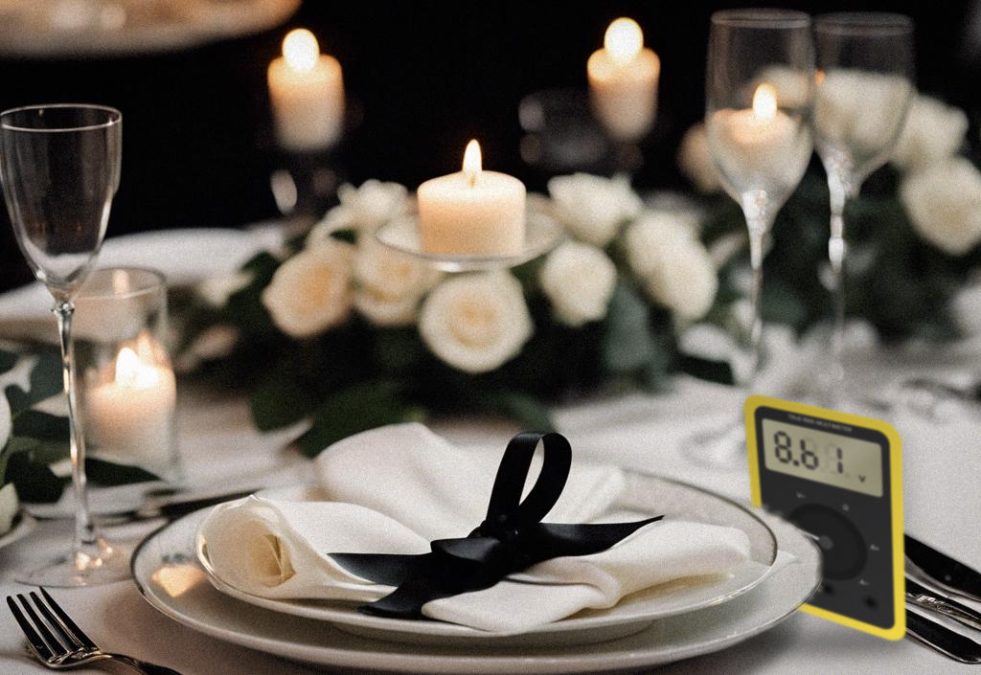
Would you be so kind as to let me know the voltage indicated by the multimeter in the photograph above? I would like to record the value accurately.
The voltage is 8.61 V
